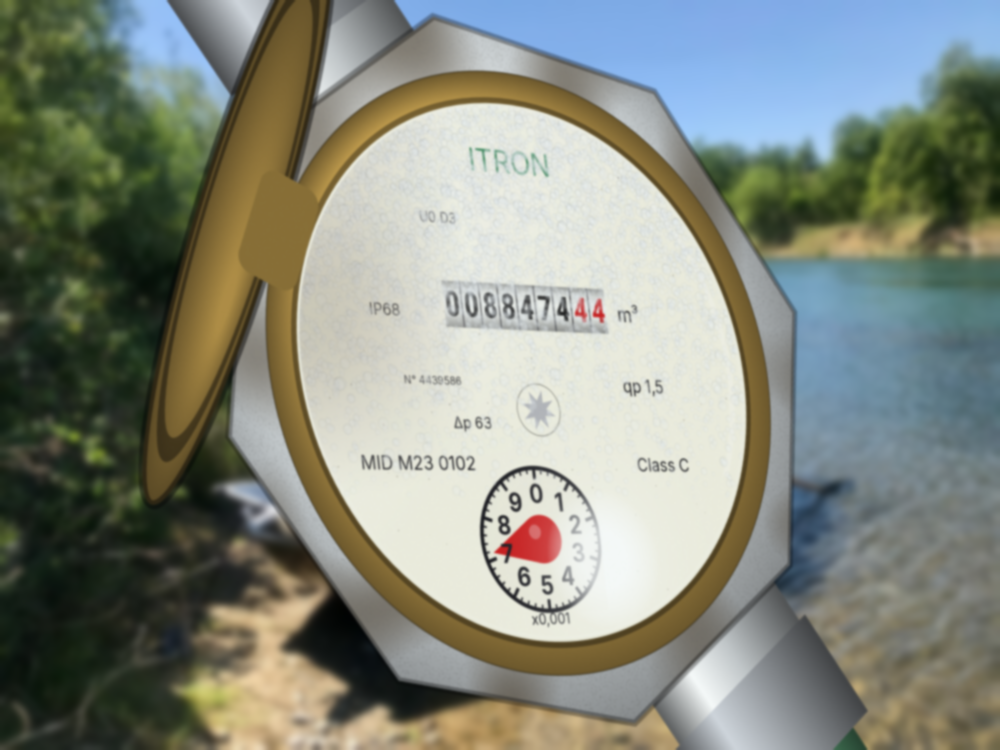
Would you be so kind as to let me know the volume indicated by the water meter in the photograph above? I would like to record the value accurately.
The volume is 88474.447 m³
